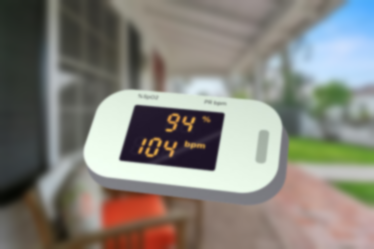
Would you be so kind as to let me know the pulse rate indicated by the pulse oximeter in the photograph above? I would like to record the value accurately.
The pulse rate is 104 bpm
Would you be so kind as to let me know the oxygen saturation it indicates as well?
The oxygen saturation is 94 %
